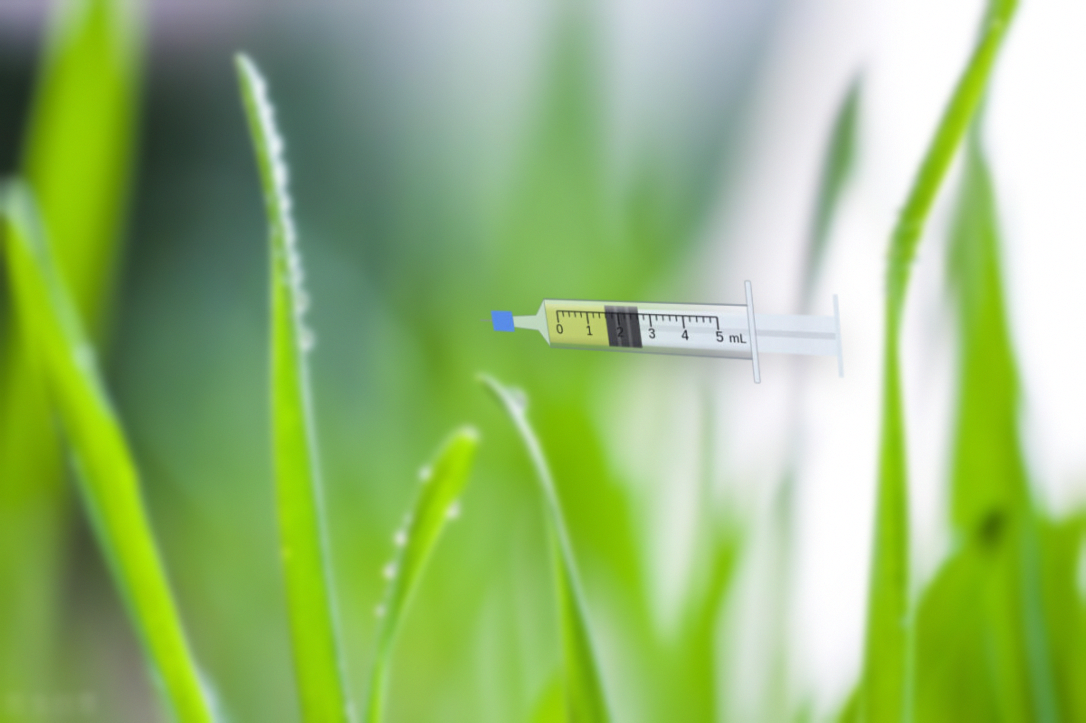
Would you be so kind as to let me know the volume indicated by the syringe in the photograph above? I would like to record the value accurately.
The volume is 1.6 mL
